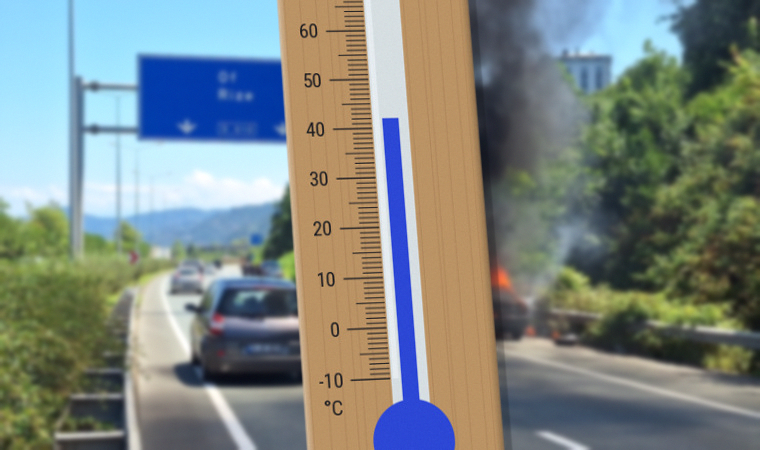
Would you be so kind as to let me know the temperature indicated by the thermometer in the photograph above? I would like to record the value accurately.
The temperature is 42 °C
